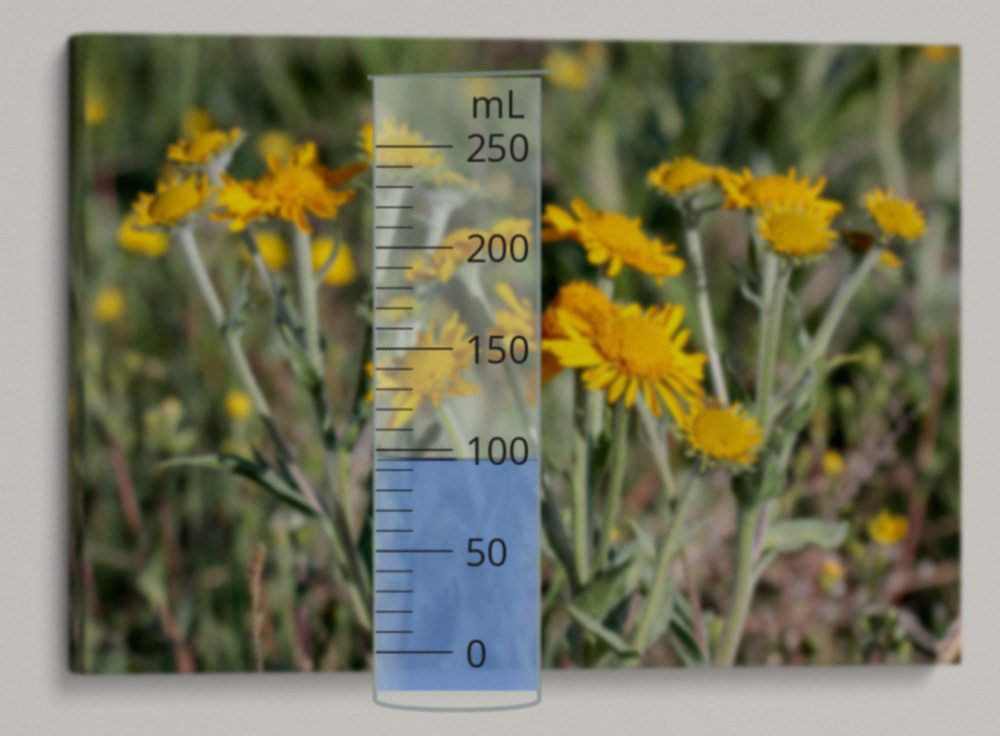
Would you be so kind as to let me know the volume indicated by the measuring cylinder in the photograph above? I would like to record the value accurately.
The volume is 95 mL
